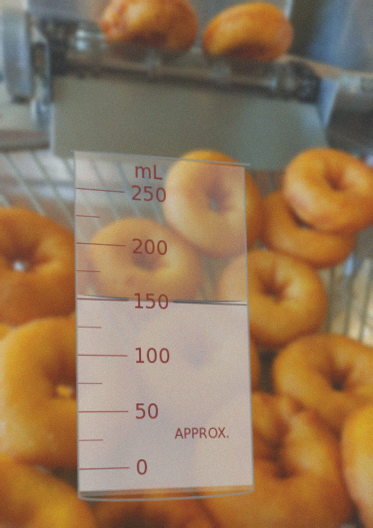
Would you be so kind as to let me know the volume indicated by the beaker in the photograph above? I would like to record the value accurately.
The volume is 150 mL
